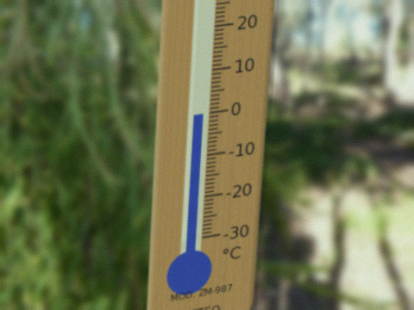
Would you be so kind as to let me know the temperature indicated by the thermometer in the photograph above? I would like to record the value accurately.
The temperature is 0 °C
